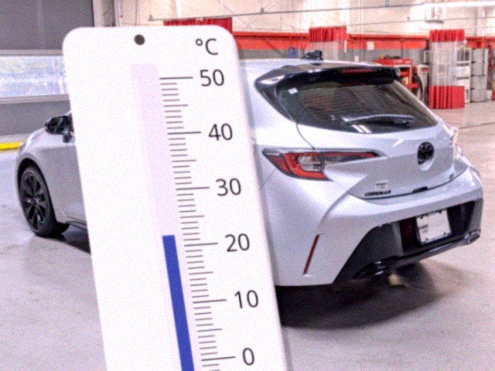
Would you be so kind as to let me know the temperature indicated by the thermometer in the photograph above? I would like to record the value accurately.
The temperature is 22 °C
